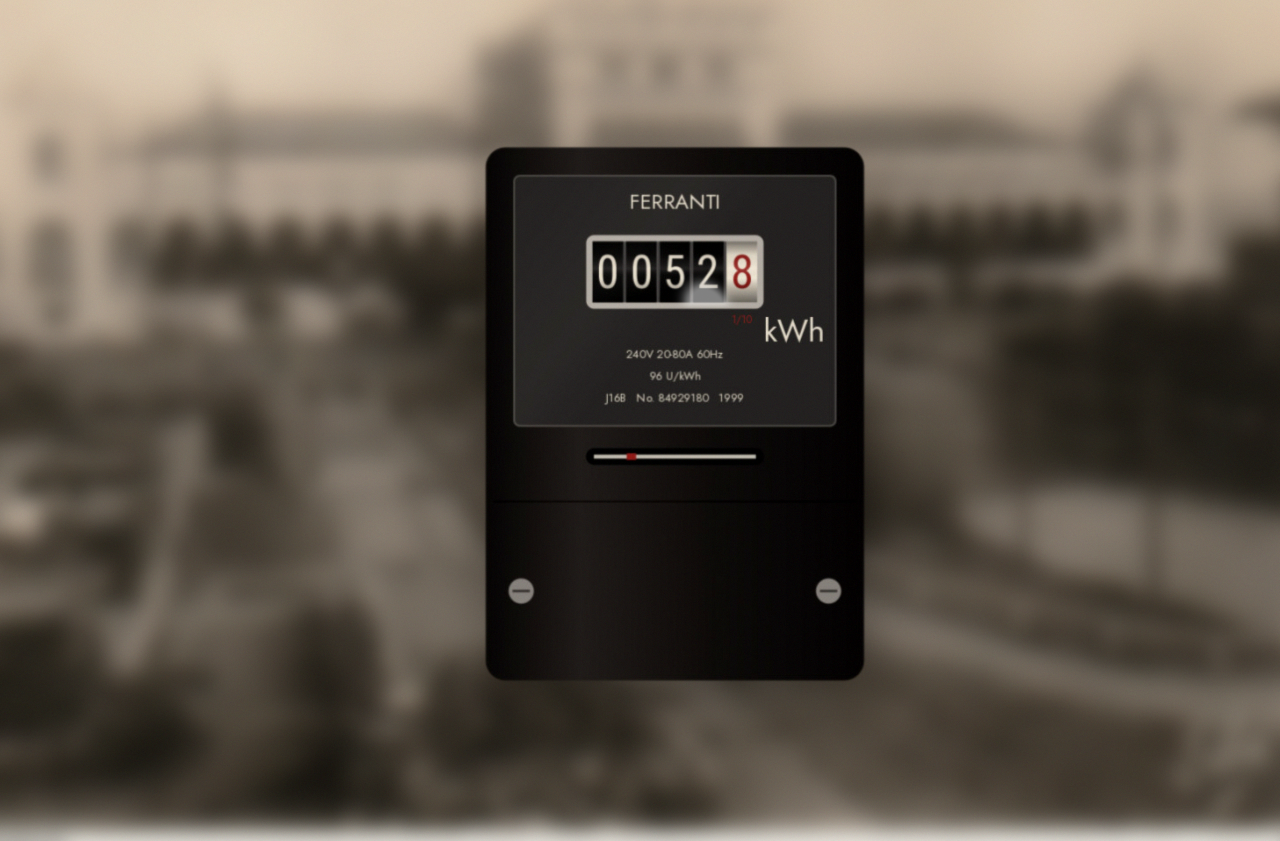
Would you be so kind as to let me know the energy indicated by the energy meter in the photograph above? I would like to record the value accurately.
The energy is 52.8 kWh
